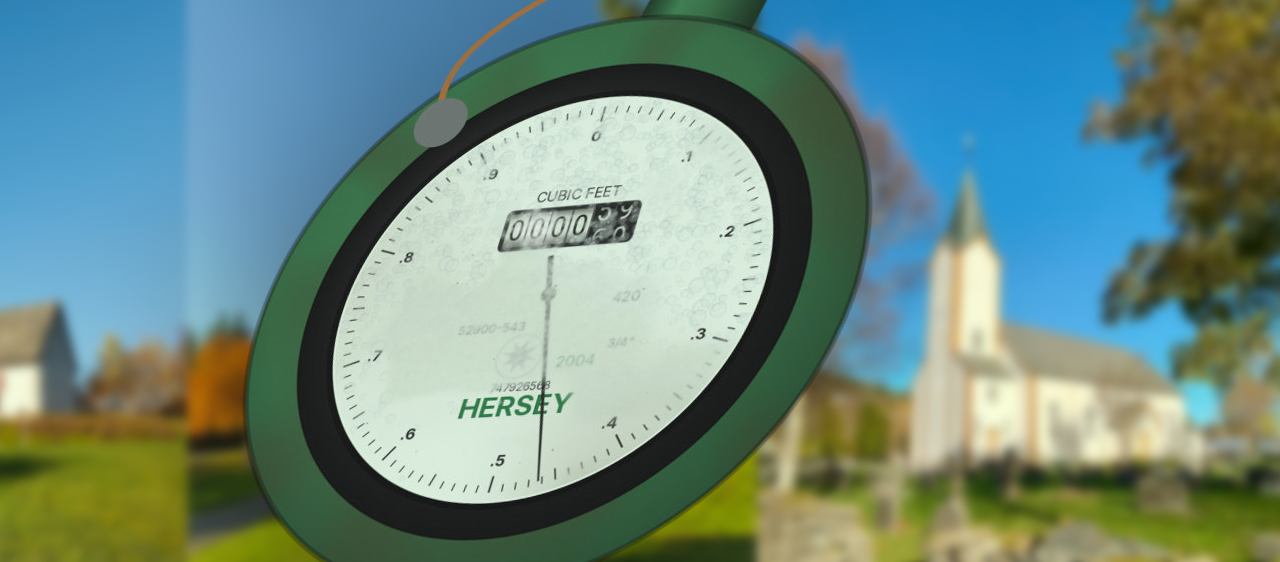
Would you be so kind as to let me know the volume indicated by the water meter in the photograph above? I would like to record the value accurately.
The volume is 59.46 ft³
